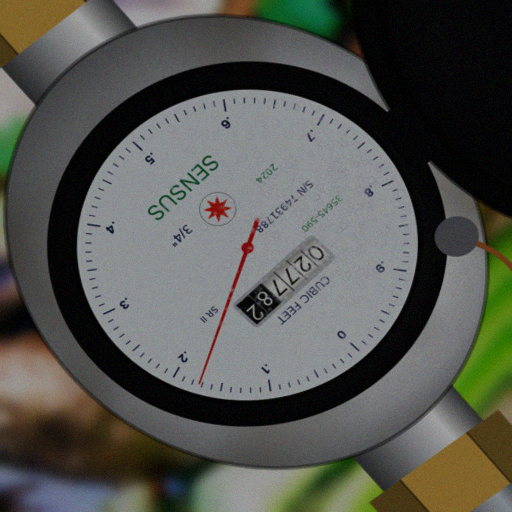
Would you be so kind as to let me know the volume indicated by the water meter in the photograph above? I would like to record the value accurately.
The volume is 27782.17 ft³
